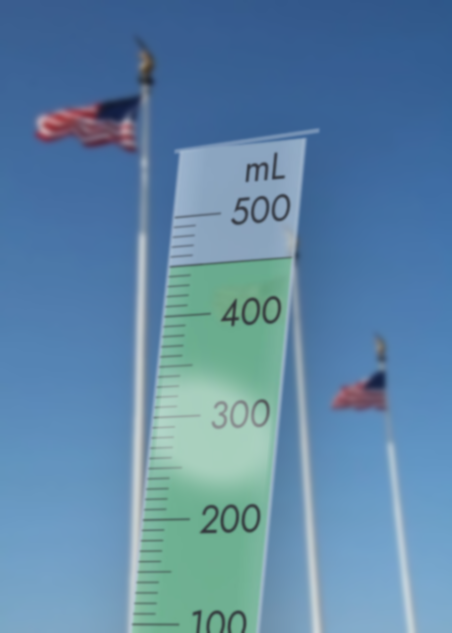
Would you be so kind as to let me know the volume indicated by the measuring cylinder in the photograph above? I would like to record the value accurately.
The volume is 450 mL
